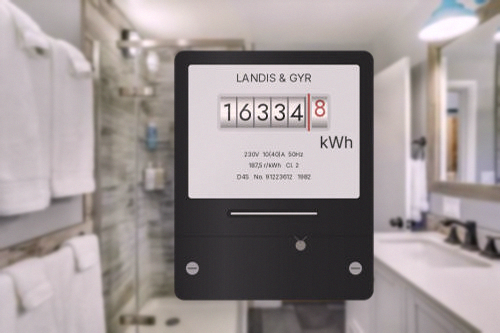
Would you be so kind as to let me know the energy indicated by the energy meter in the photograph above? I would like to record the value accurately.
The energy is 16334.8 kWh
